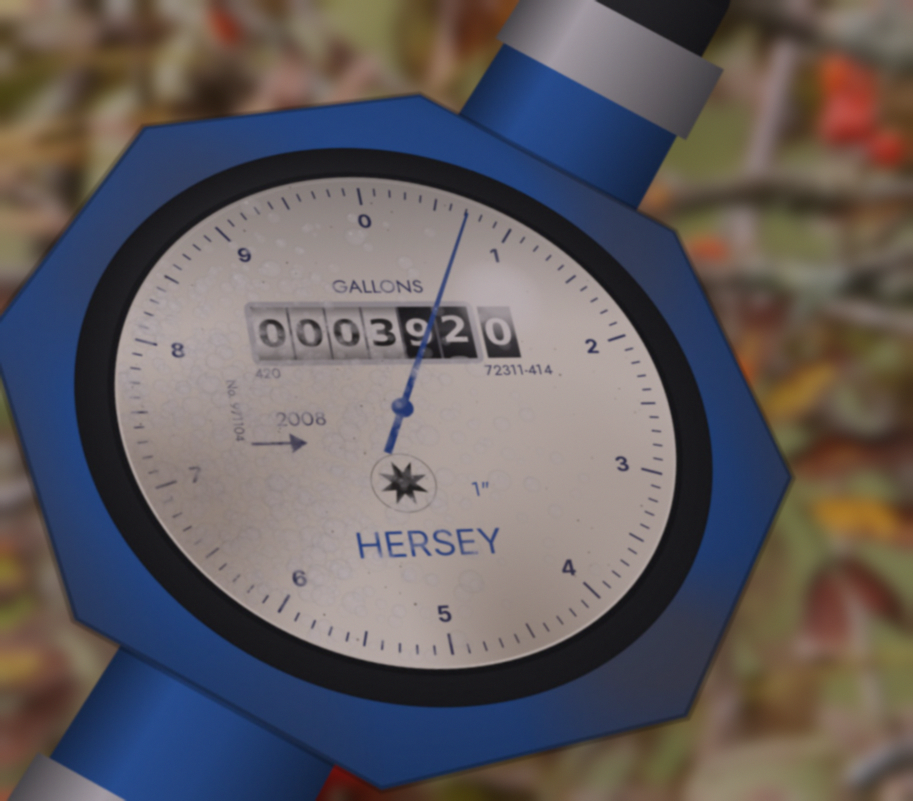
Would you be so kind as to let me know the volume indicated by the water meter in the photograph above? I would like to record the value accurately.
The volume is 3920.7 gal
